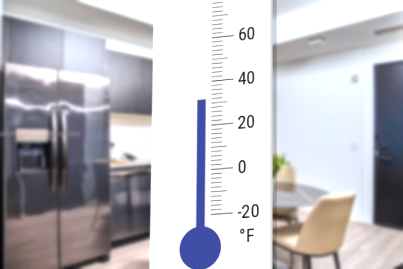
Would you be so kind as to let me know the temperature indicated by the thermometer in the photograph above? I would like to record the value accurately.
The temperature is 32 °F
